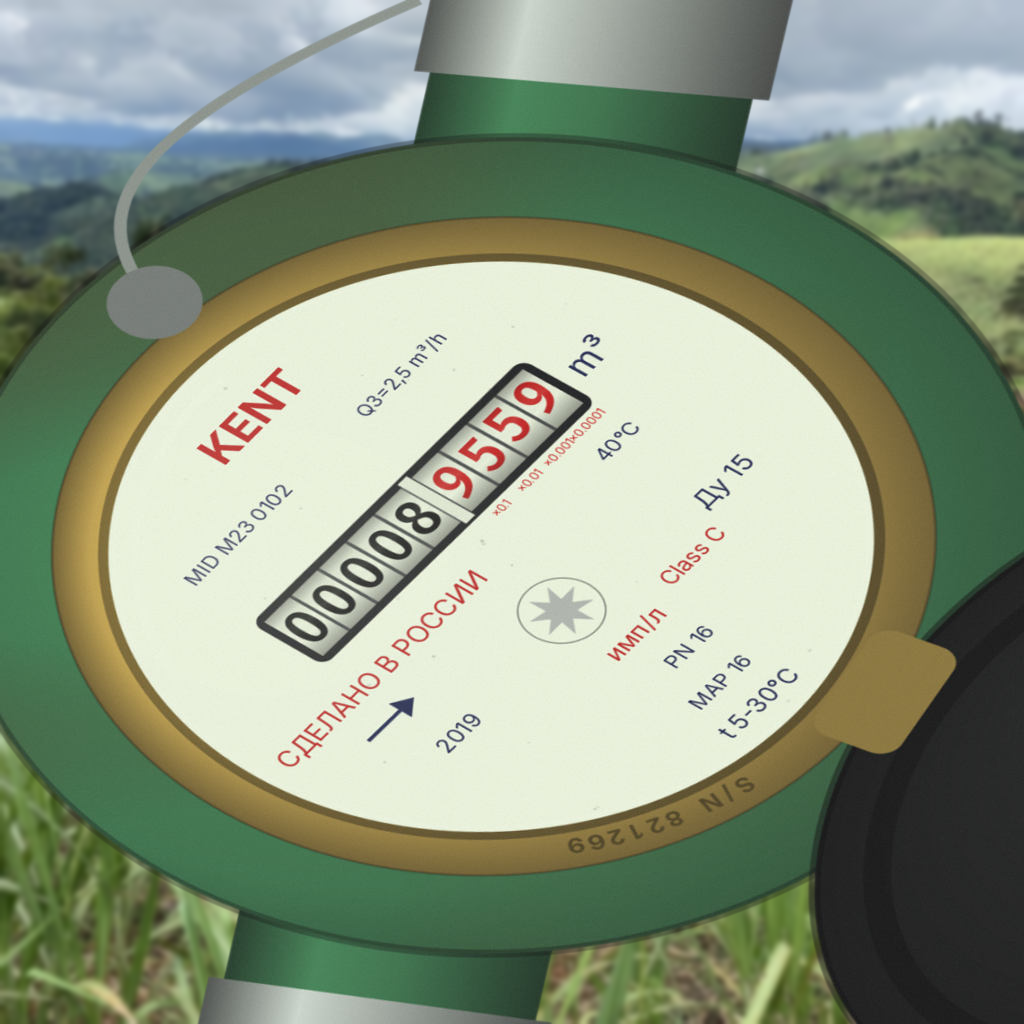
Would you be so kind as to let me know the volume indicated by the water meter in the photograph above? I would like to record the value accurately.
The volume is 8.9559 m³
